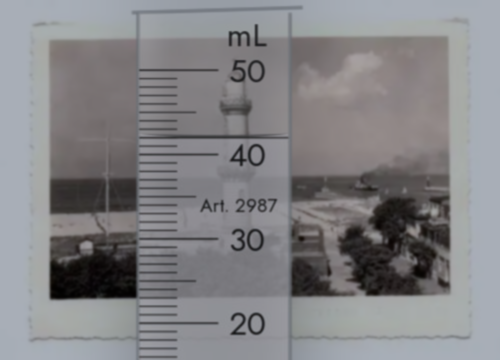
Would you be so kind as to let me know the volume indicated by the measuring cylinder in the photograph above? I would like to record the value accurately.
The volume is 42 mL
